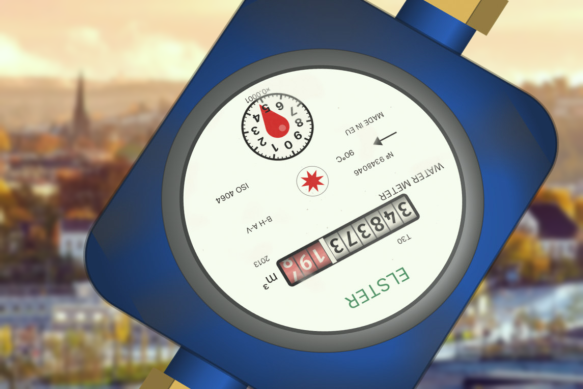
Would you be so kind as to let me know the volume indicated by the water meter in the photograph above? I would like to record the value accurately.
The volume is 348373.1974 m³
